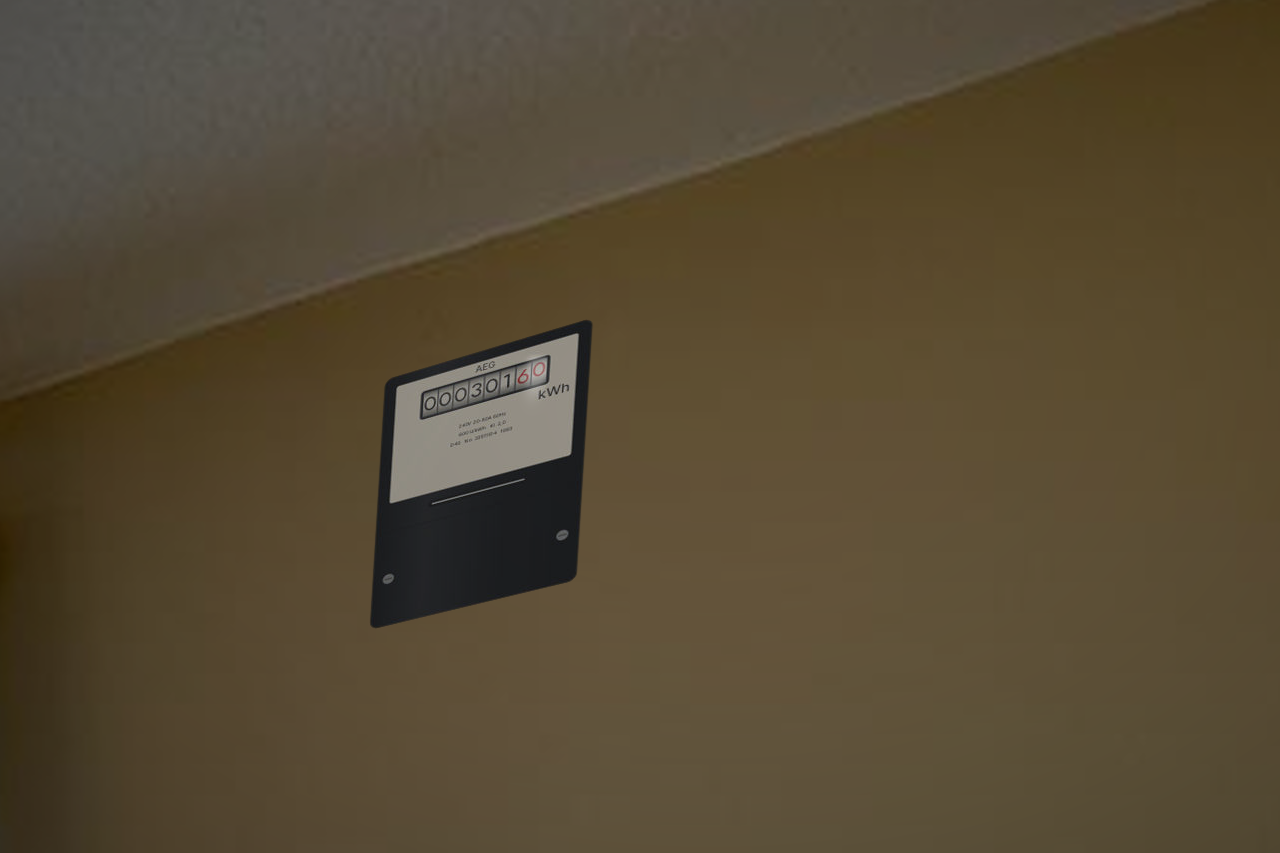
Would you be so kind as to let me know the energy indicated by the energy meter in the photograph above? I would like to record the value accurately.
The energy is 301.60 kWh
